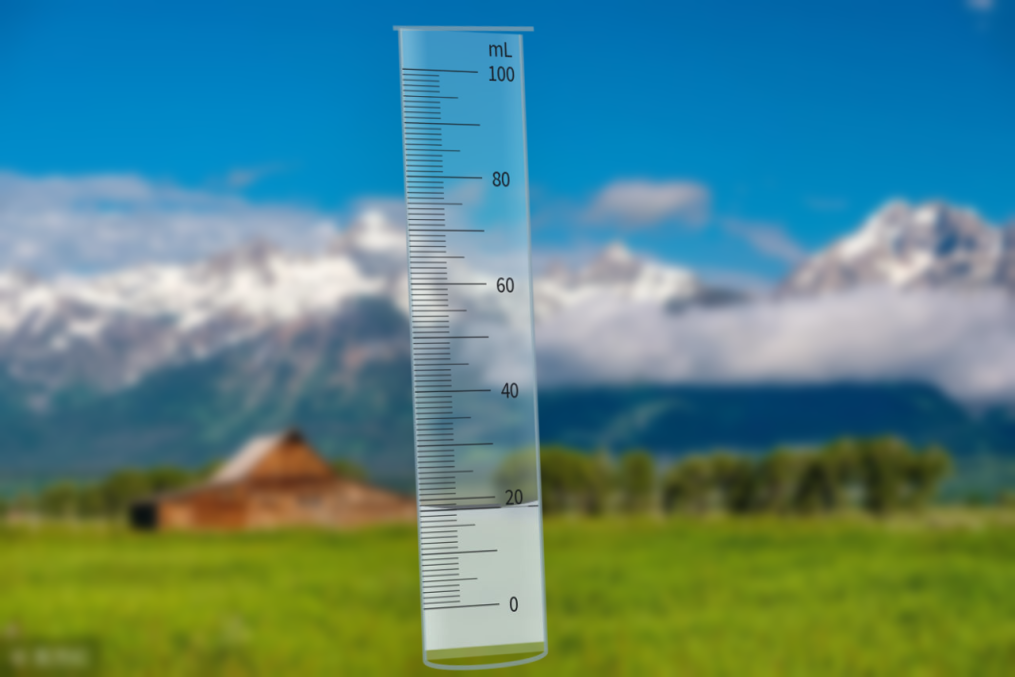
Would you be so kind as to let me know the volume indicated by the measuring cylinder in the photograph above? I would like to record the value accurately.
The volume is 18 mL
